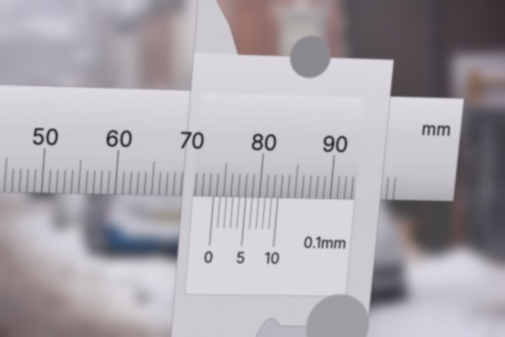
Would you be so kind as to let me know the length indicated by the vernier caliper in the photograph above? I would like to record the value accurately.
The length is 73.6 mm
